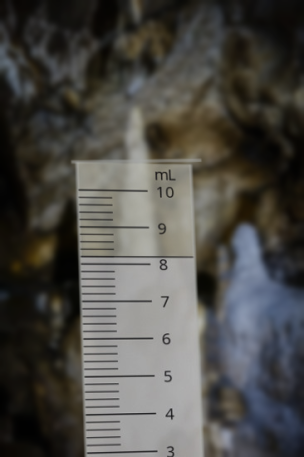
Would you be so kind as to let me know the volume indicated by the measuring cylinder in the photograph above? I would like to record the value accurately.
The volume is 8.2 mL
